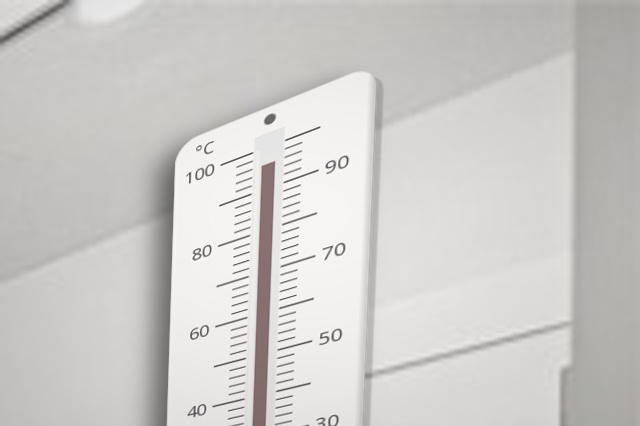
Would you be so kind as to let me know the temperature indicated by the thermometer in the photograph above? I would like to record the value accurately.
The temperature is 96 °C
